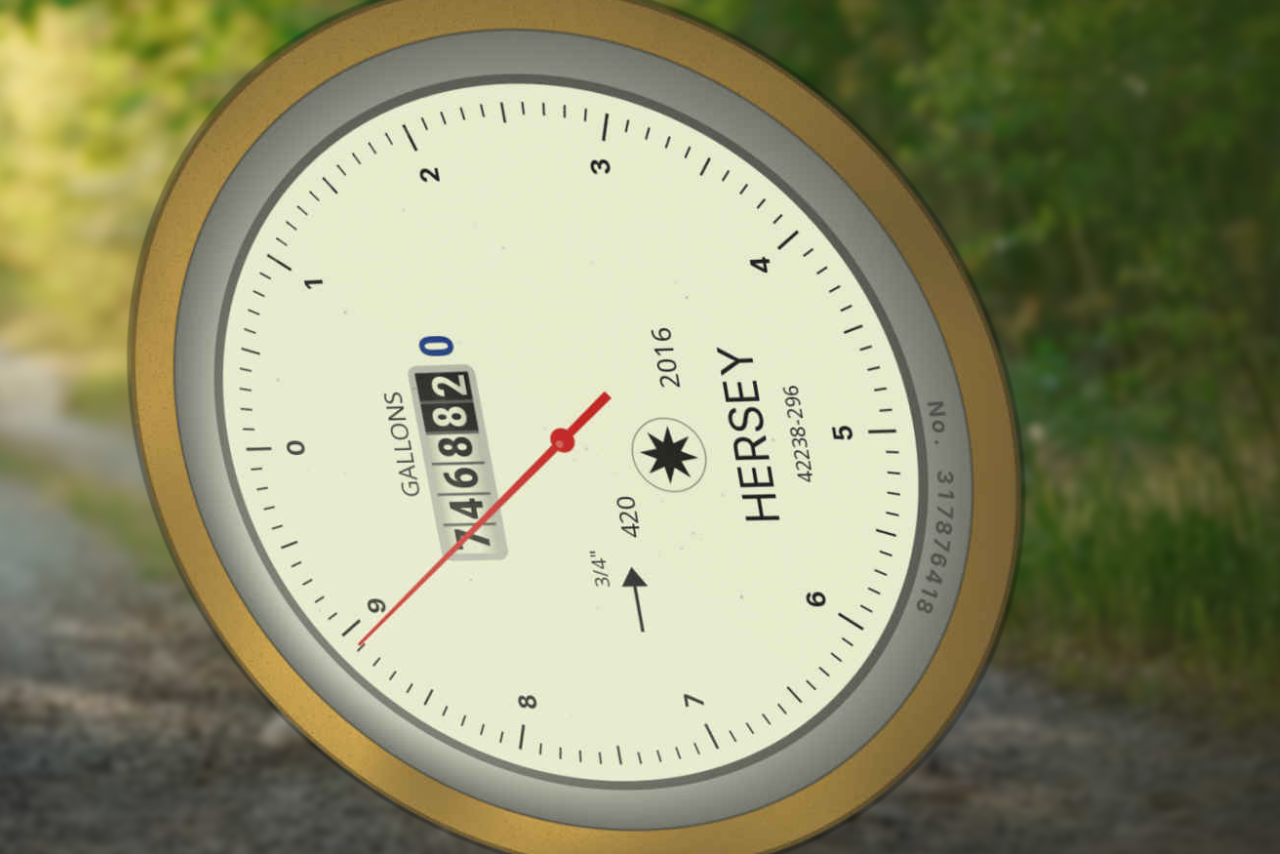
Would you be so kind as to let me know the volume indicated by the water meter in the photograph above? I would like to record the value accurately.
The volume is 7468818.9 gal
